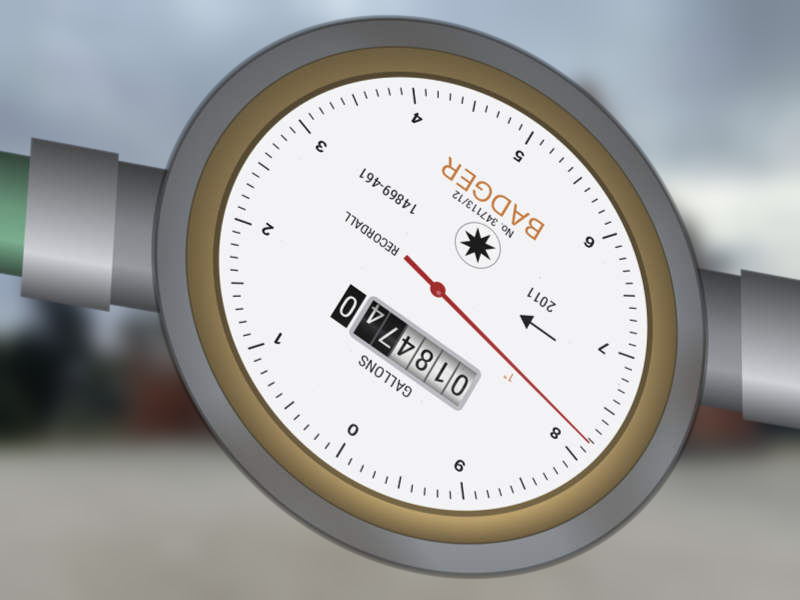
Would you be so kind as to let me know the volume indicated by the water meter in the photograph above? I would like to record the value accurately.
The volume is 184737.8 gal
